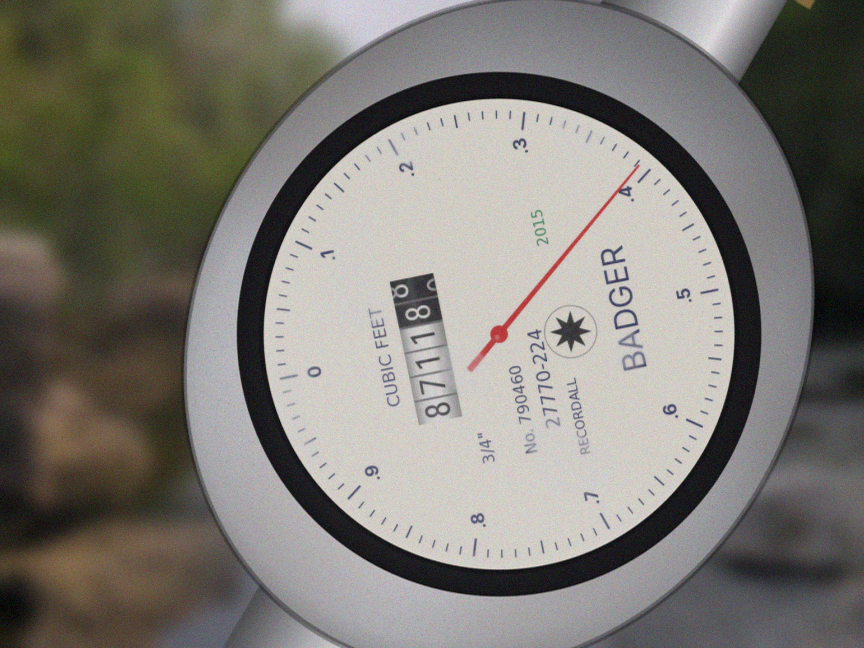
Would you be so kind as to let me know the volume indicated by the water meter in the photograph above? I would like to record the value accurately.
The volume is 871188.39 ft³
